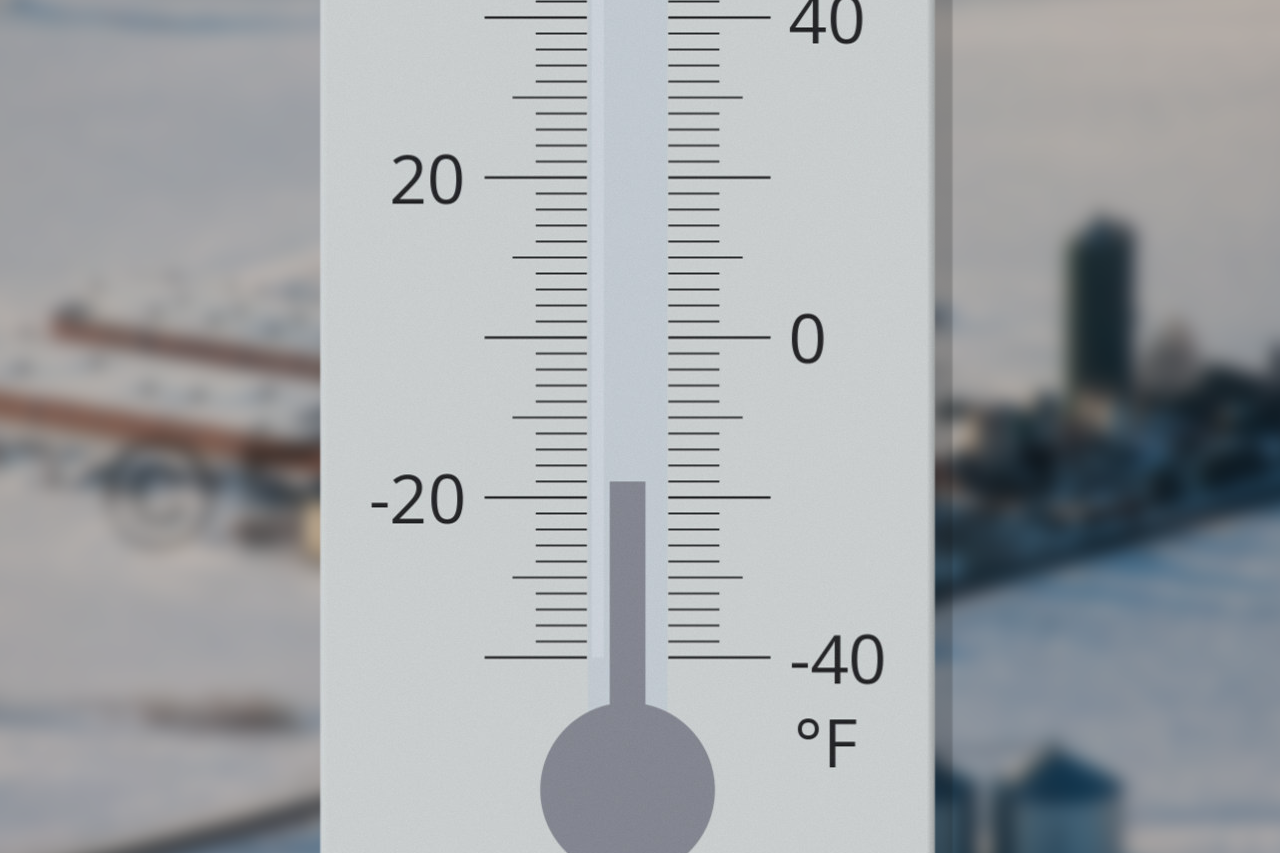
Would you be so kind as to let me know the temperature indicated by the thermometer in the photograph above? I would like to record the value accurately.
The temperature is -18 °F
